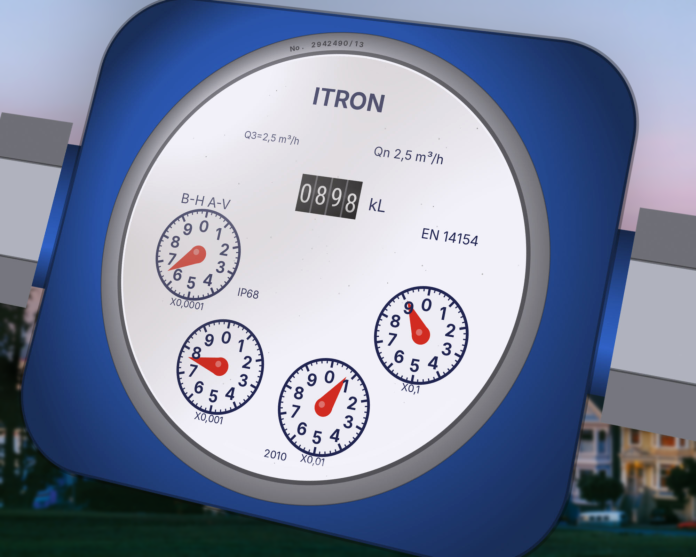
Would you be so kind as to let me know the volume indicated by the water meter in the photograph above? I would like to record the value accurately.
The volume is 897.9076 kL
